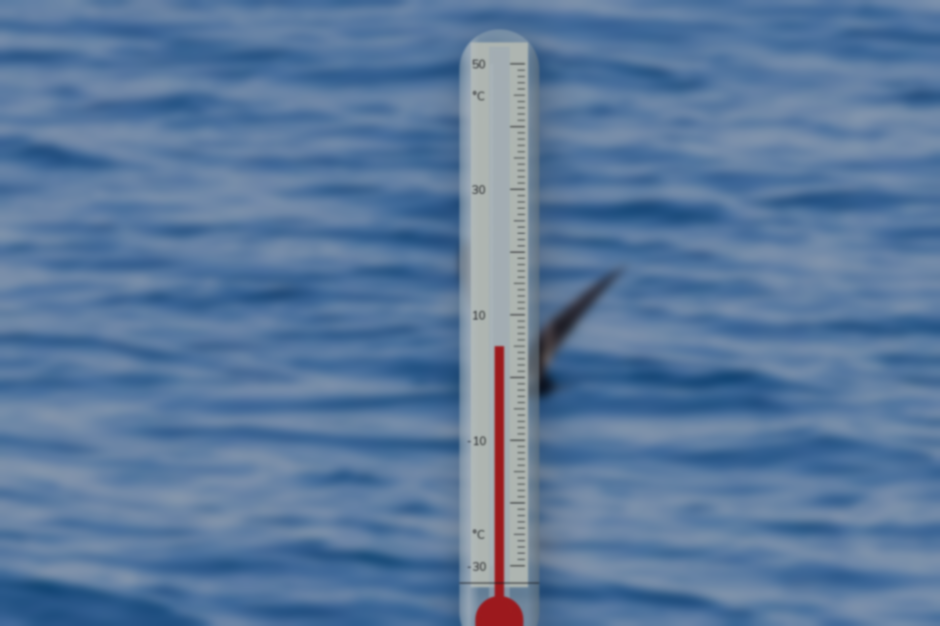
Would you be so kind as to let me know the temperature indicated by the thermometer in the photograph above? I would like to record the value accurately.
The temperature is 5 °C
